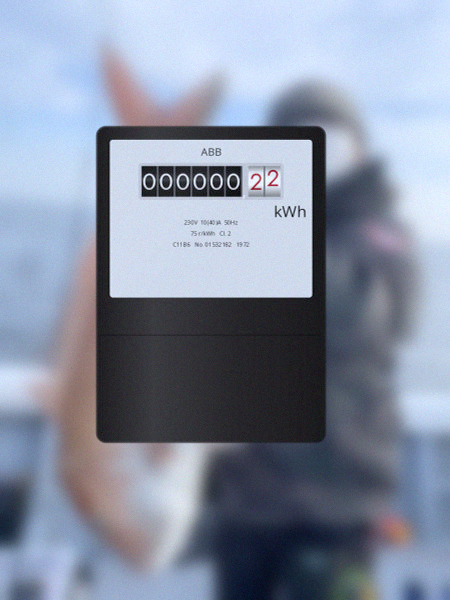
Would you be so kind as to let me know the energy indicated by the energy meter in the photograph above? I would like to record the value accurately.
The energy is 0.22 kWh
